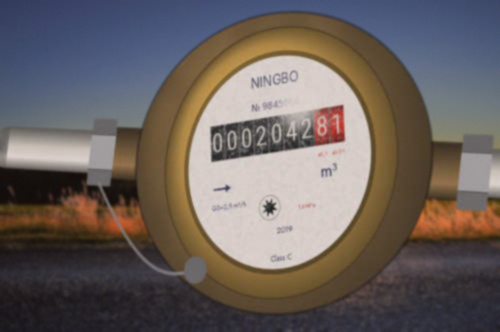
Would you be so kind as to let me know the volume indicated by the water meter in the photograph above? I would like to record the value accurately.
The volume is 2042.81 m³
